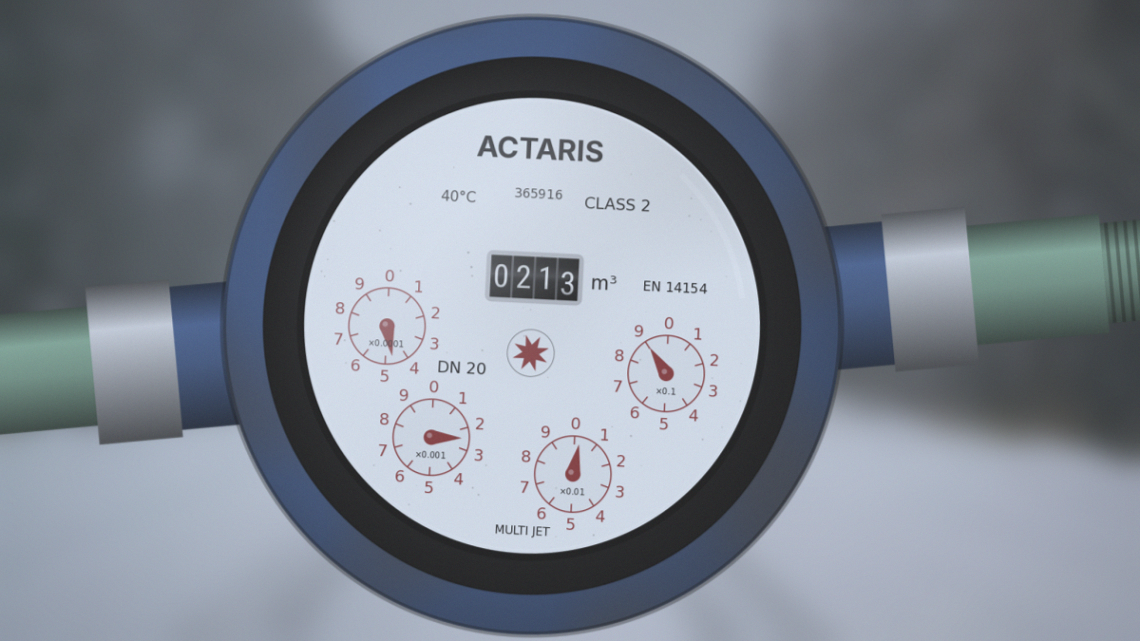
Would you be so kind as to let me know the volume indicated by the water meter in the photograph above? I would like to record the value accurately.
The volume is 212.9024 m³
